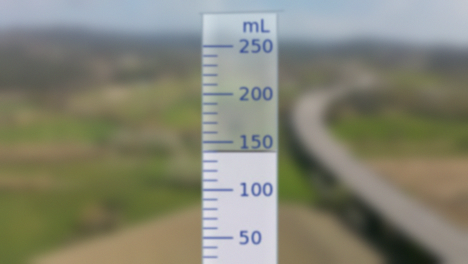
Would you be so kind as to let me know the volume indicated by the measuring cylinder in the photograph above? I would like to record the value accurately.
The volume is 140 mL
